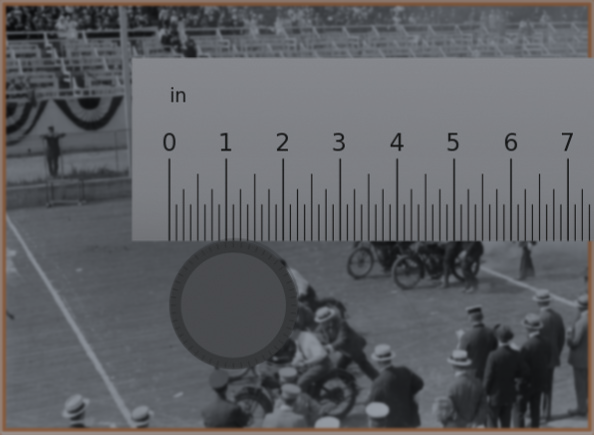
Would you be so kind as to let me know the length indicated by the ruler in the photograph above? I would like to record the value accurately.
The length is 2.25 in
